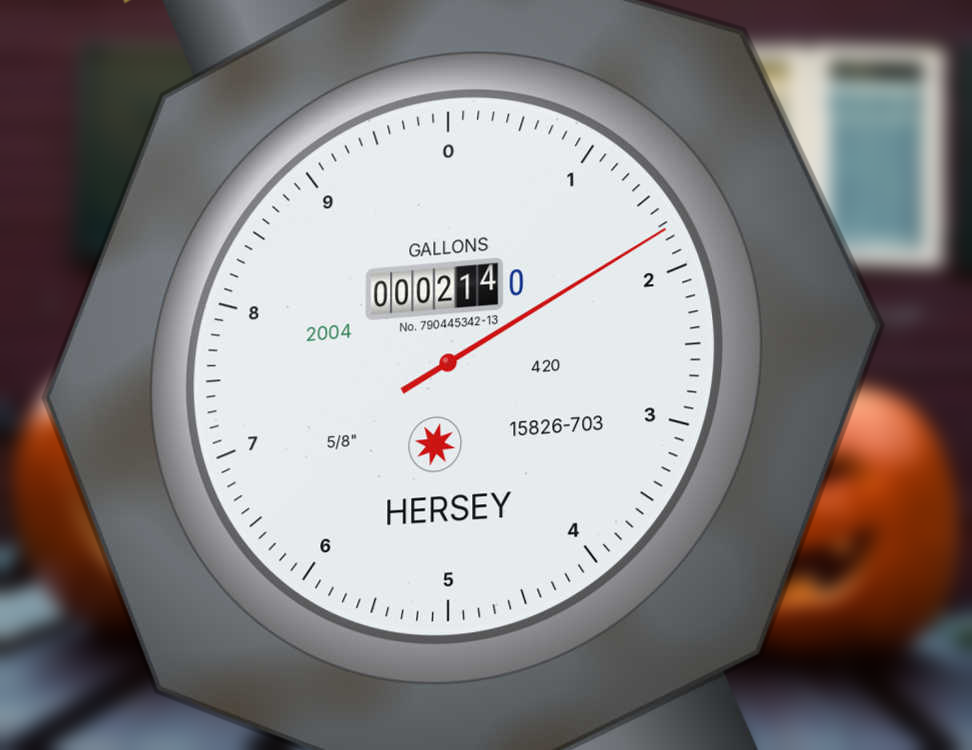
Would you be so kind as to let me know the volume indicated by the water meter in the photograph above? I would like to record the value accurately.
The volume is 2141.7 gal
